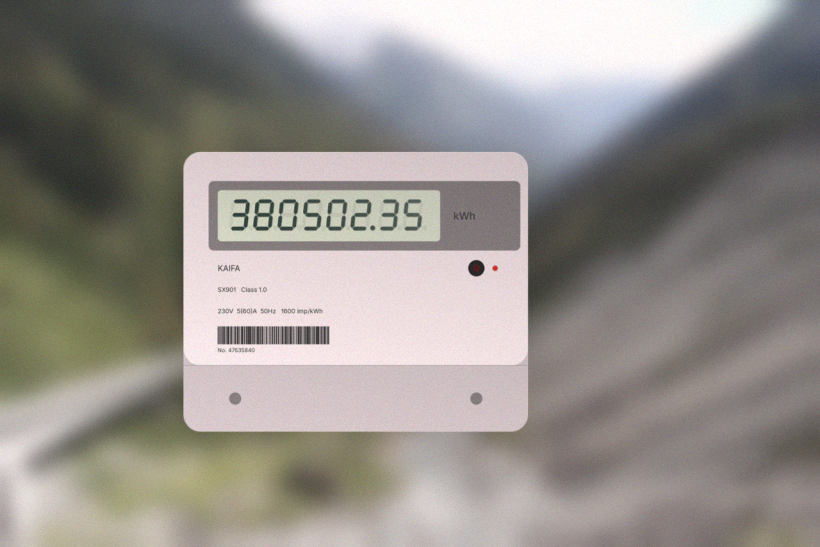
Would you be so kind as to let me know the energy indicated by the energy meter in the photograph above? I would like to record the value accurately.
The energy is 380502.35 kWh
